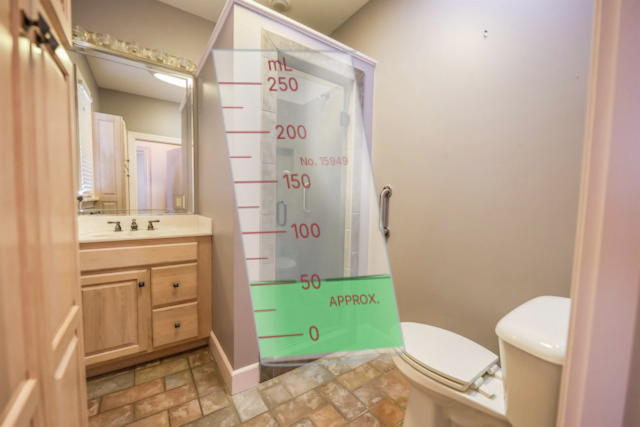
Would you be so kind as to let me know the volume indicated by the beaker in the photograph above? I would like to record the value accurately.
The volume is 50 mL
